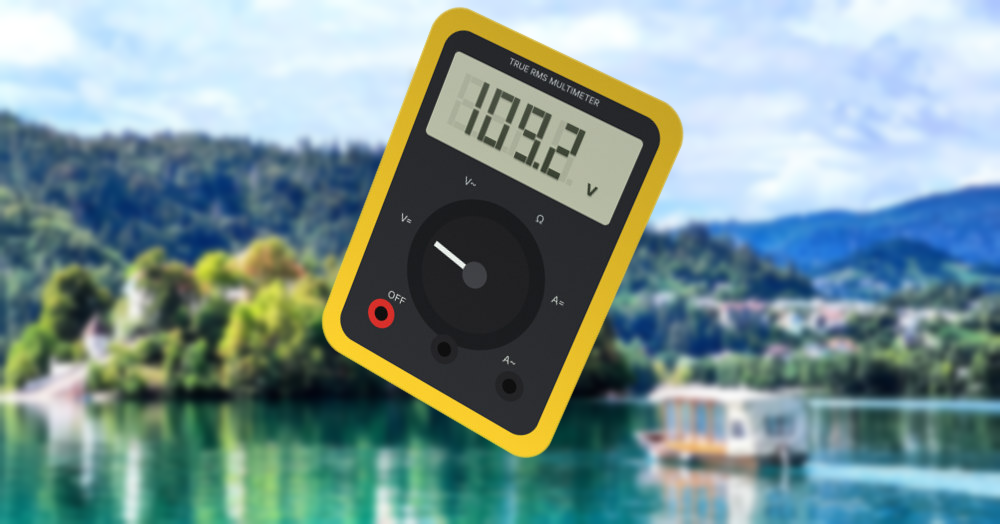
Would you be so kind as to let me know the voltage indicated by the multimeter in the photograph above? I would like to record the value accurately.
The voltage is 109.2 V
